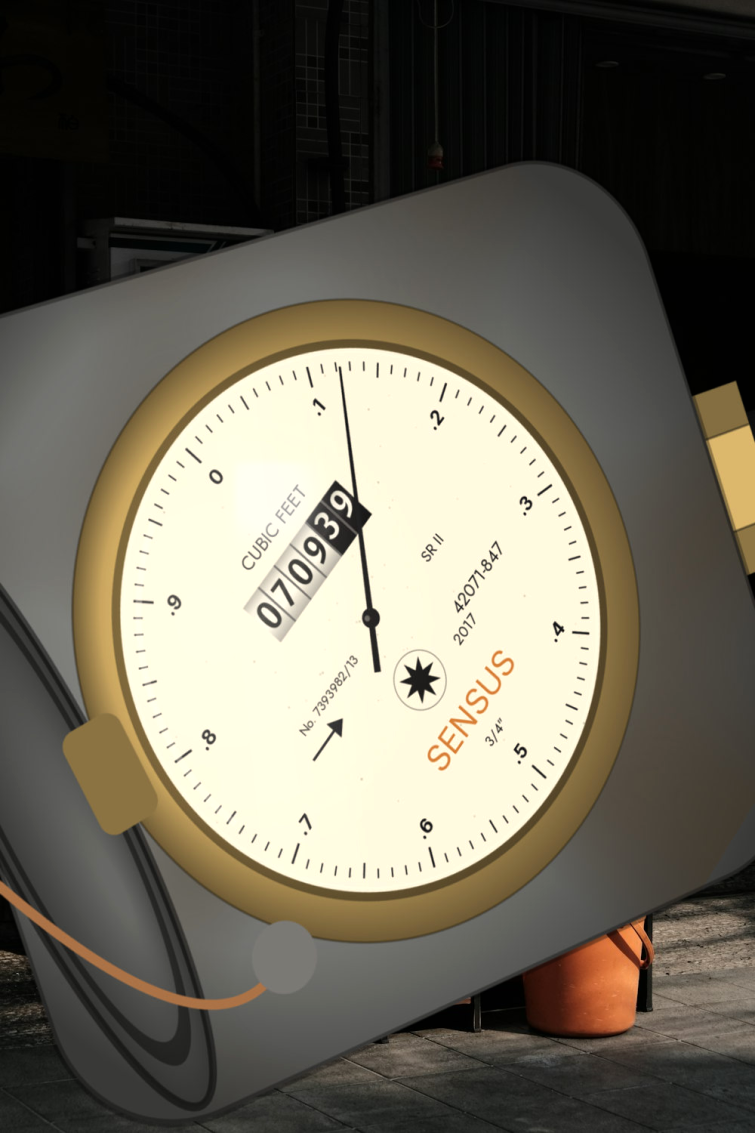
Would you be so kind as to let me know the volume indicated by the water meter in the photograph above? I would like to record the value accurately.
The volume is 70939.12 ft³
